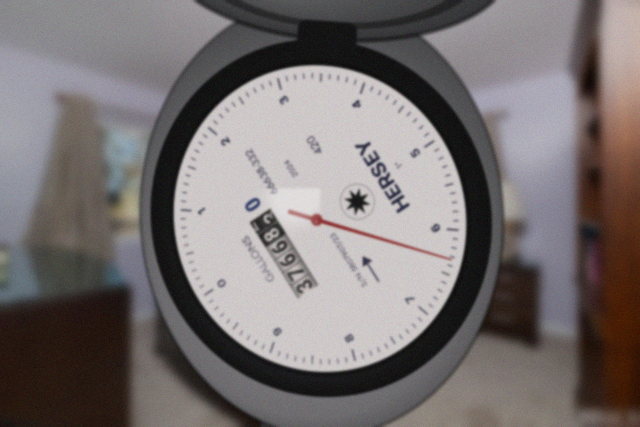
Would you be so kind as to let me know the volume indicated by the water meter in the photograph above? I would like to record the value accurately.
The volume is 3766826.3 gal
